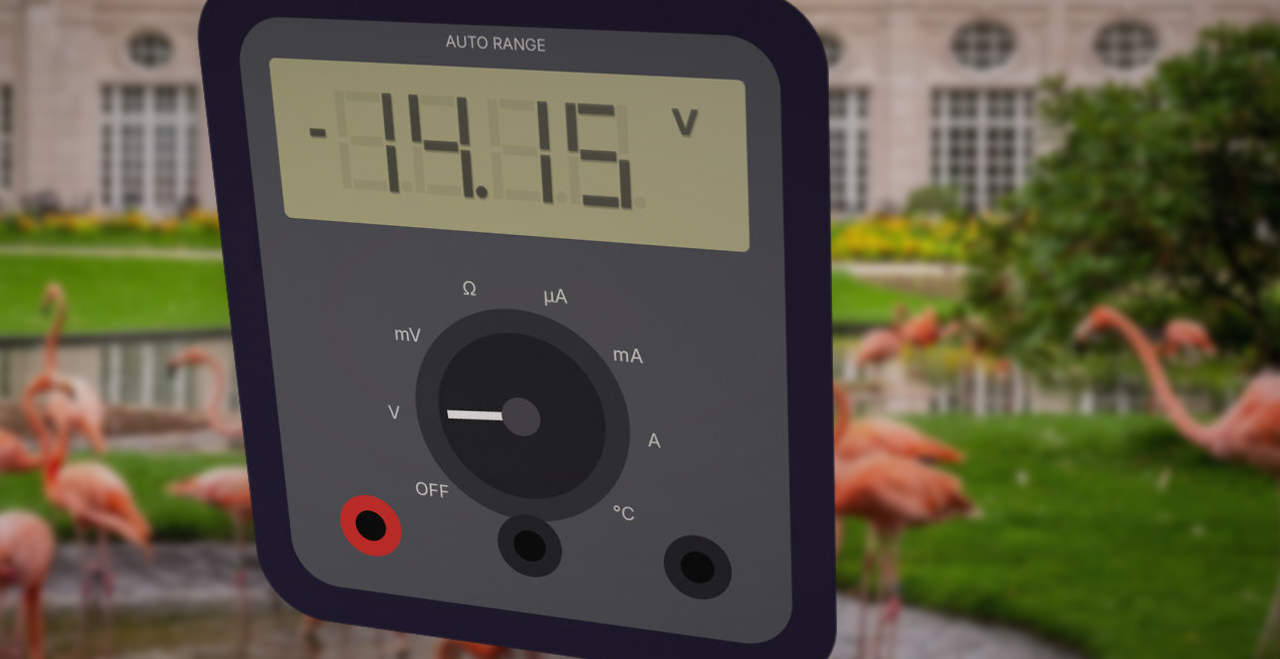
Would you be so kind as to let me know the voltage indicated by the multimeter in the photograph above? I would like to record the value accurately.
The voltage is -14.15 V
